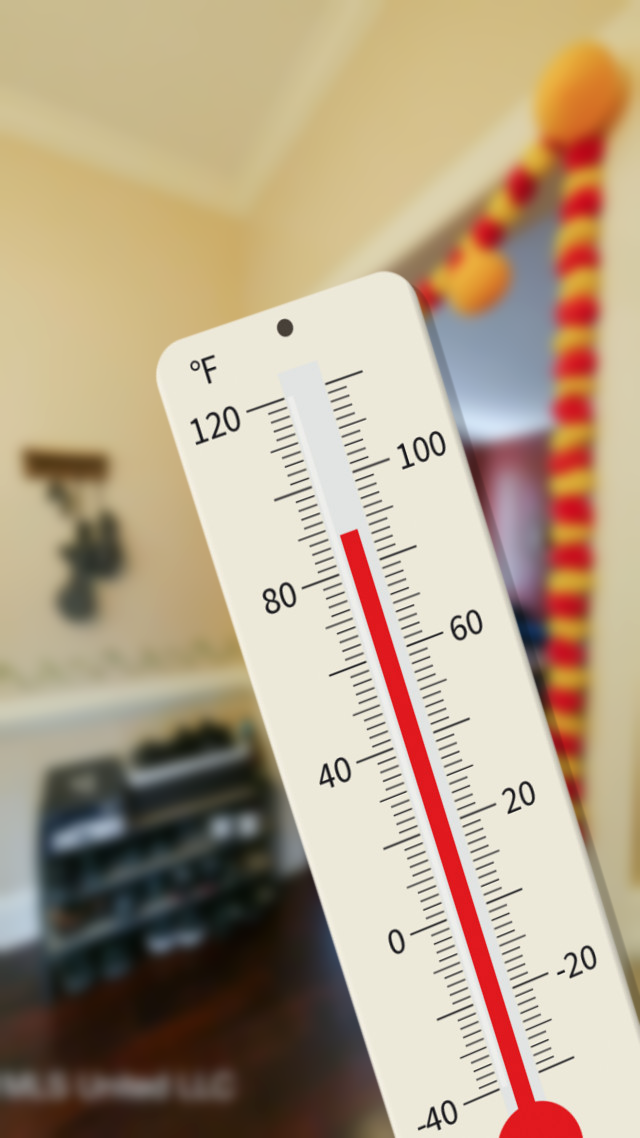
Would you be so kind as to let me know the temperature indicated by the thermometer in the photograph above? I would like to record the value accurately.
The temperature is 88 °F
